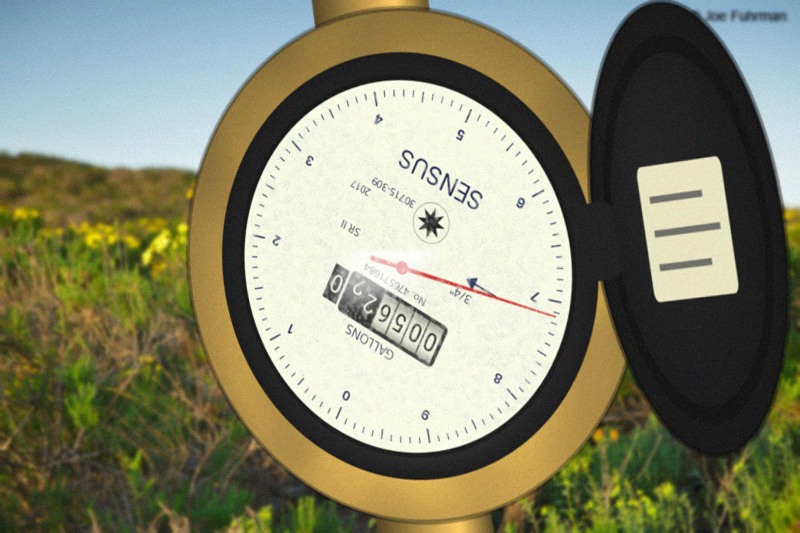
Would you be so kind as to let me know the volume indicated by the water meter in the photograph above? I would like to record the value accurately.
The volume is 56217.1 gal
